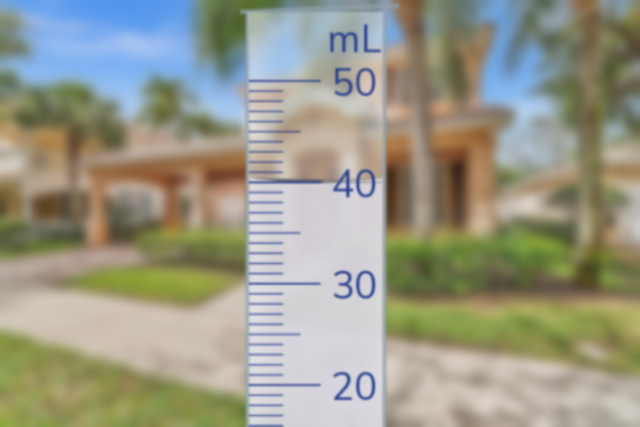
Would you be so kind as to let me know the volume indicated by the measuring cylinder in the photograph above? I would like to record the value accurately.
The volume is 40 mL
